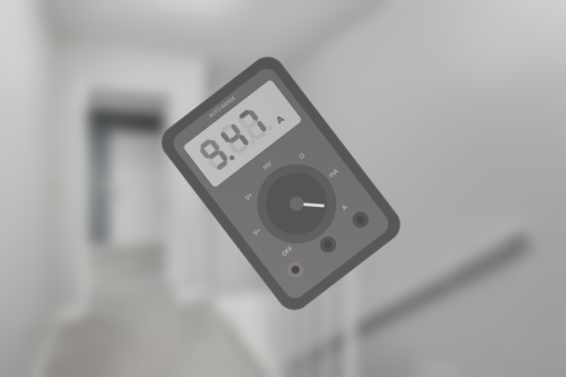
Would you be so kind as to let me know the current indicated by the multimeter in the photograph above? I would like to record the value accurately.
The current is 9.47 A
